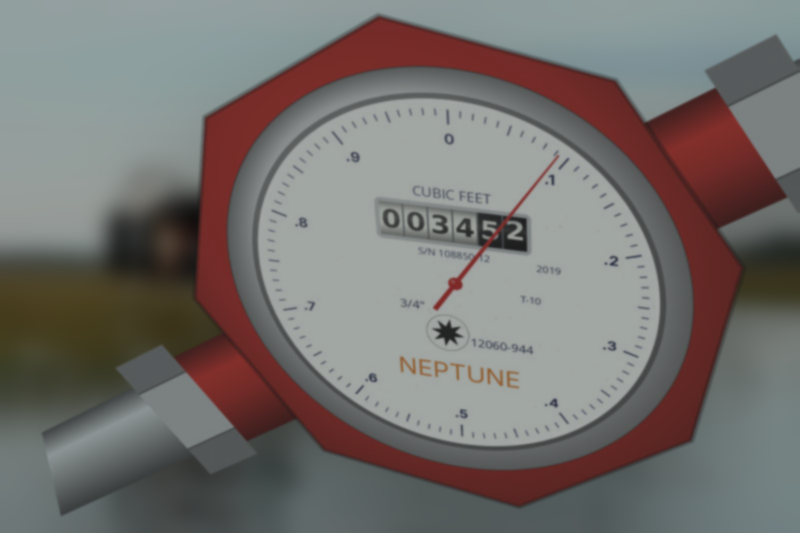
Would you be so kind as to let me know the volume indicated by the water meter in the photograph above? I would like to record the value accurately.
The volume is 3452.09 ft³
